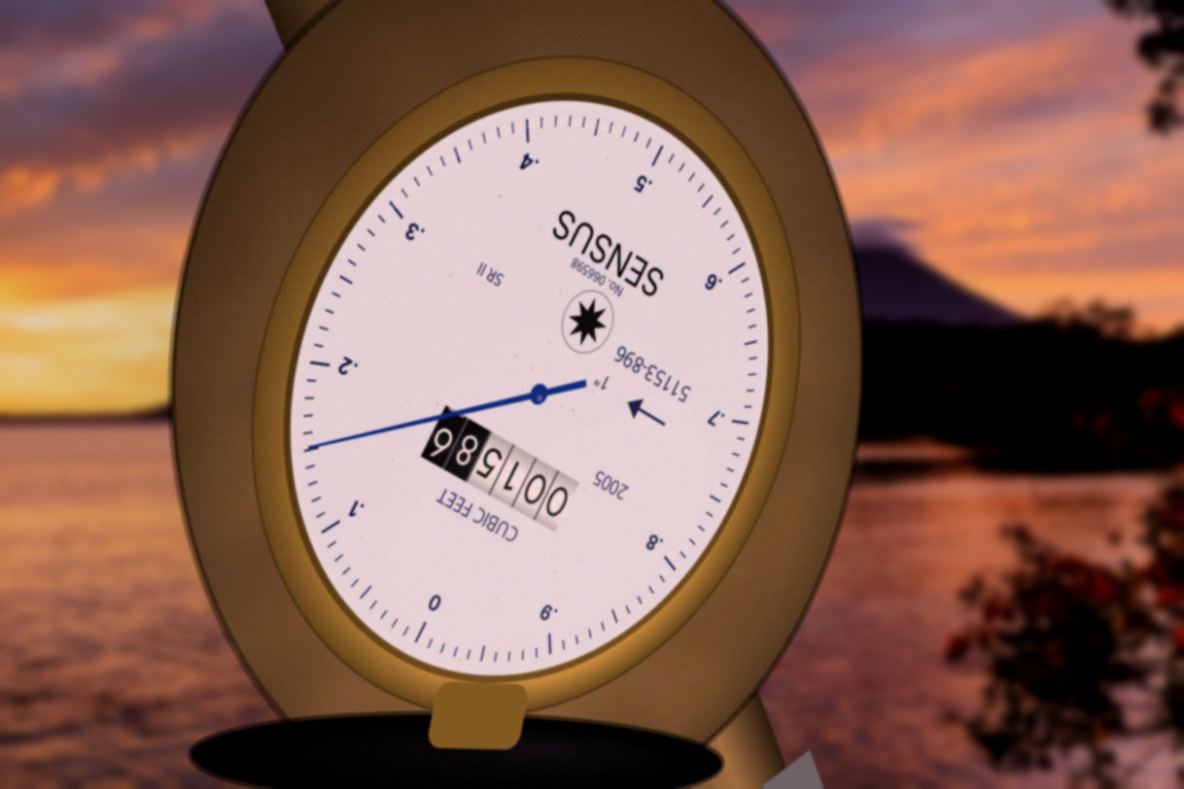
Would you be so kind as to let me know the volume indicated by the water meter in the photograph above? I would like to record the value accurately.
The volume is 1586.15 ft³
